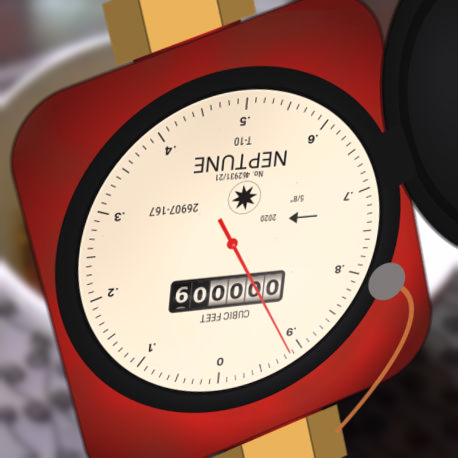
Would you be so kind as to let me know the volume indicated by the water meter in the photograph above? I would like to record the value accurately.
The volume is 8.91 ft³
